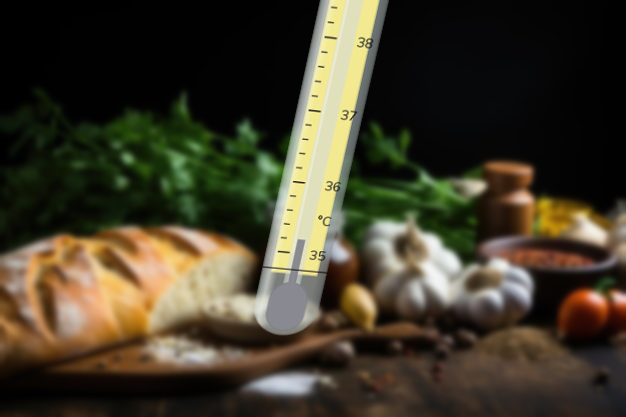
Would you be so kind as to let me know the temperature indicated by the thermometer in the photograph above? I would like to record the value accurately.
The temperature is 35.2 °C
